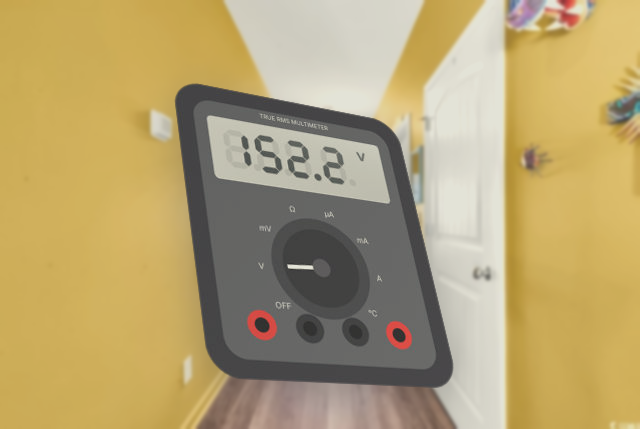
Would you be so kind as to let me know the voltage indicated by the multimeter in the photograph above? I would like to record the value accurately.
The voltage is 152.2 V
